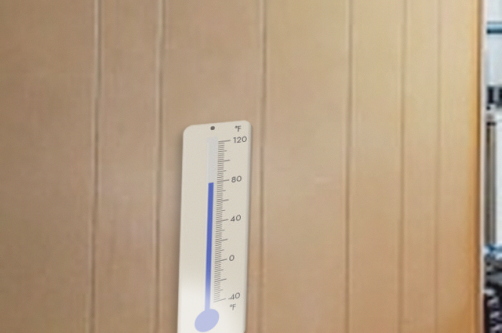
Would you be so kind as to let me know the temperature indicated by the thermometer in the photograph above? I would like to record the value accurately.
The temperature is 80 °F
